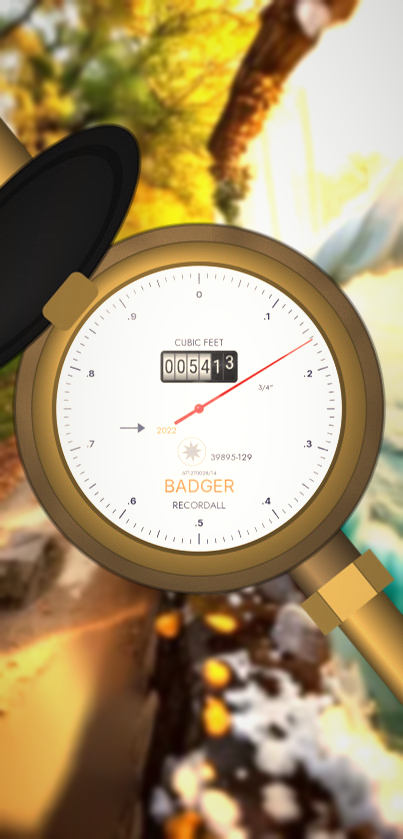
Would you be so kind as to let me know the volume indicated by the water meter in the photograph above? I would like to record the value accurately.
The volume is 5413.16 ft³
